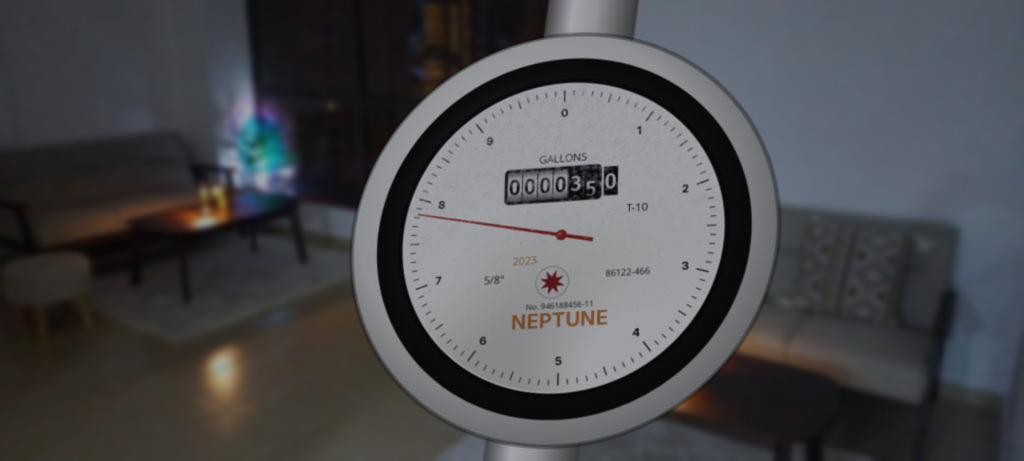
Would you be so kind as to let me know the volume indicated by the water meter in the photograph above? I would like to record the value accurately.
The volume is 347.8 gal
